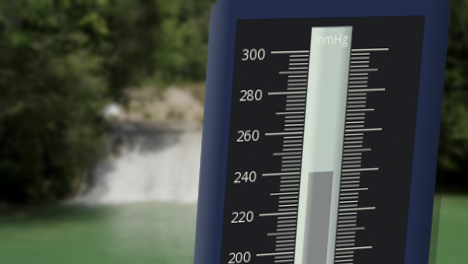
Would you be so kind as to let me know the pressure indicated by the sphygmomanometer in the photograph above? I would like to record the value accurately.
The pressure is 240 mmHg
